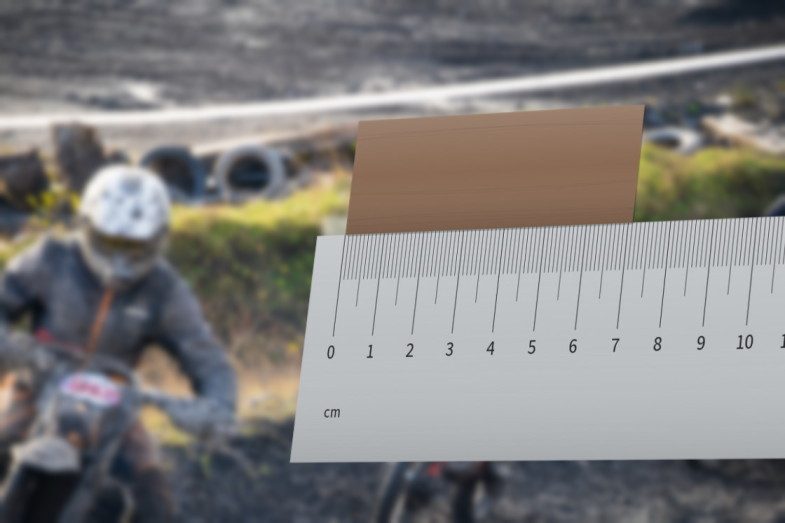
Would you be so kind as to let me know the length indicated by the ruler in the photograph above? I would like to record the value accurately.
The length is 7.1 cm
